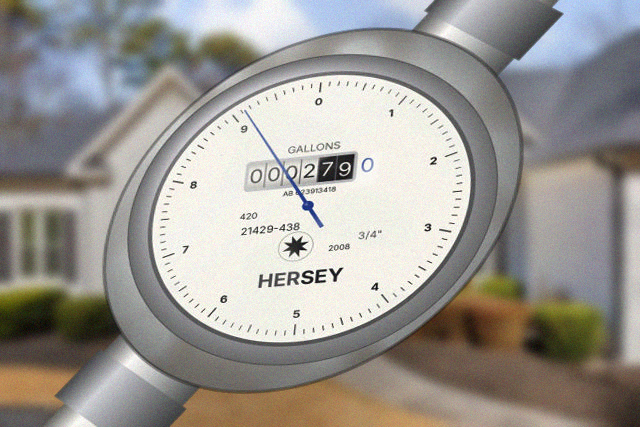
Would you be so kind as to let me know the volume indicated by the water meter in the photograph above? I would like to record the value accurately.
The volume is 2789.1 gal
